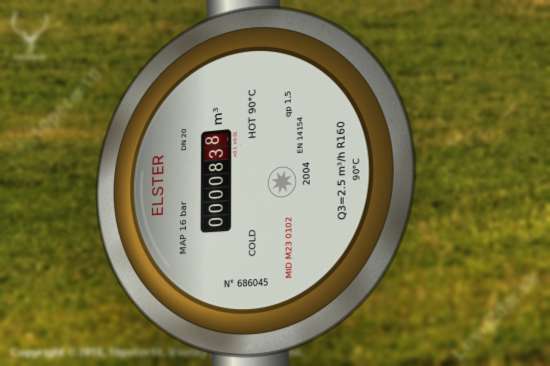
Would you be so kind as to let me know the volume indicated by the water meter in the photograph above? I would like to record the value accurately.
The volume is 8.38 m³
